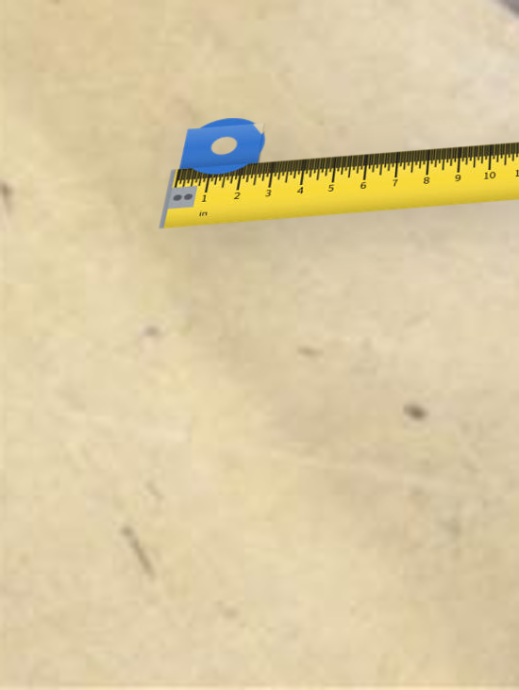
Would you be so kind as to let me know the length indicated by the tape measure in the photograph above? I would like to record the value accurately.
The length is 2.5 in
